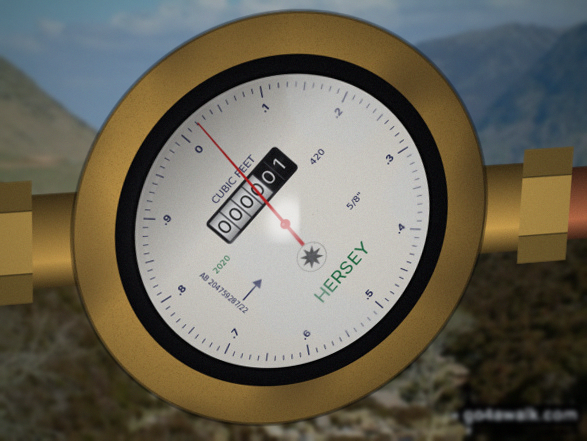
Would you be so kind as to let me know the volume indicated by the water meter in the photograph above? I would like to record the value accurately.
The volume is 1.02 ft³
